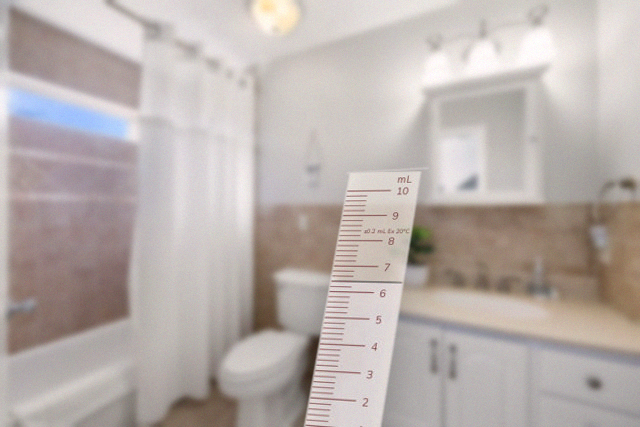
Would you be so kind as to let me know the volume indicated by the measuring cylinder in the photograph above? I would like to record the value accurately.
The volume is 6.4 mL
